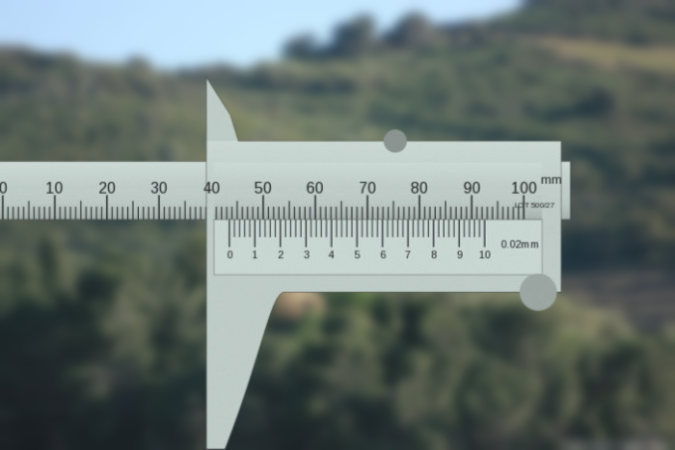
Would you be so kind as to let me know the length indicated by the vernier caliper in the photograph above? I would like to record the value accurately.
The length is 43.5 mm
